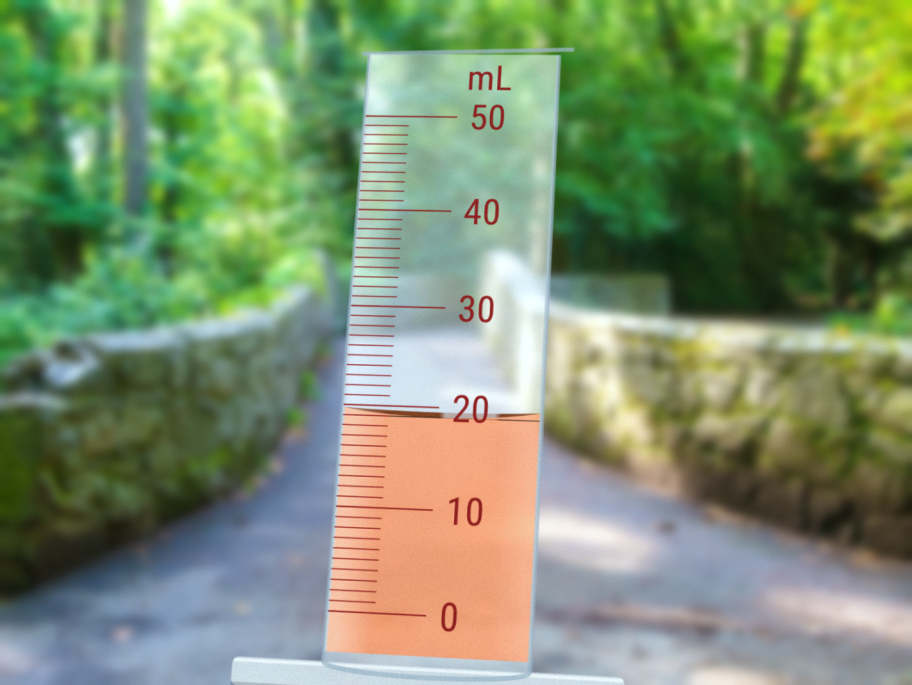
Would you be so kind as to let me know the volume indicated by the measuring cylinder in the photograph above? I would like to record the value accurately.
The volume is 19 mL
